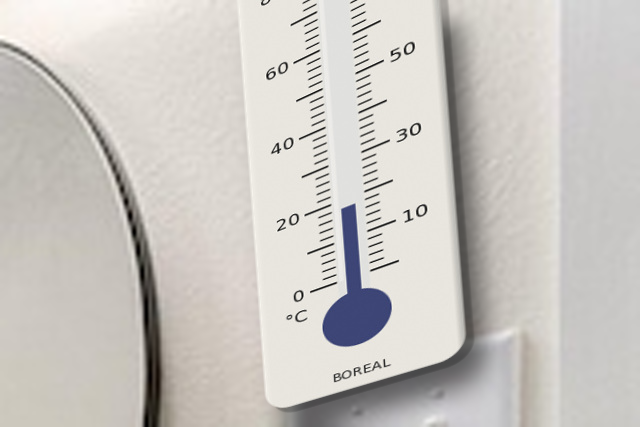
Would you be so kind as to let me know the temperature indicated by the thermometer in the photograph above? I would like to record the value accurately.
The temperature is 18 °C
